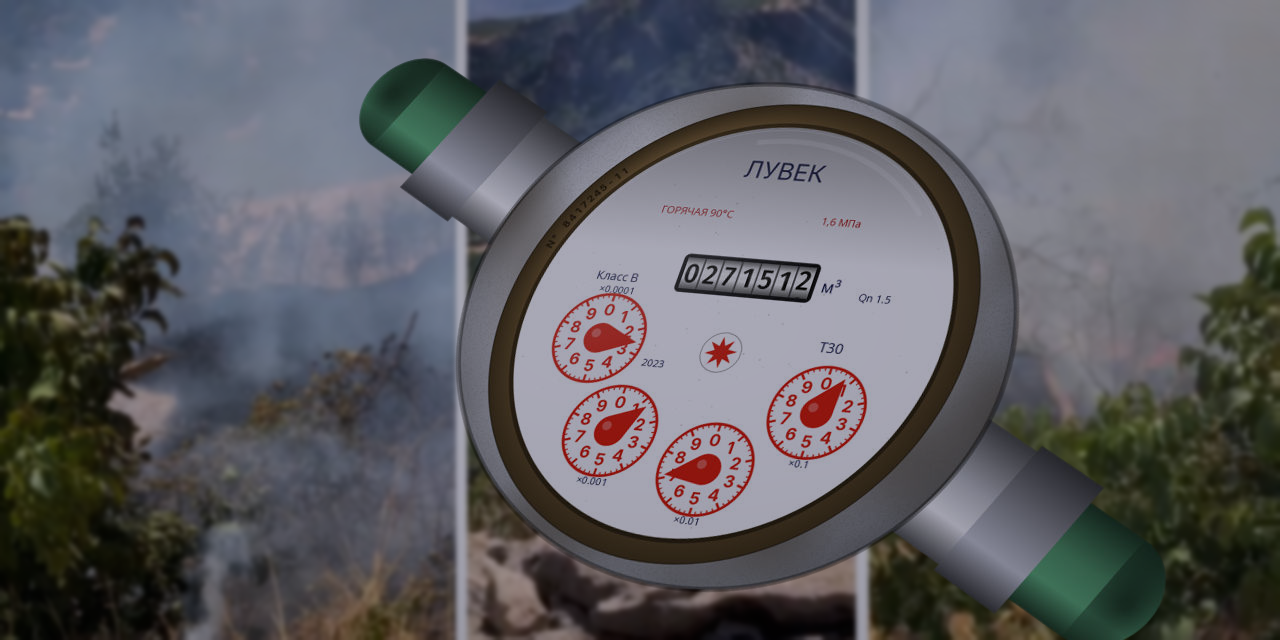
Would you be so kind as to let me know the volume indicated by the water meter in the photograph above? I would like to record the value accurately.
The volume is 271512.0712 m³
